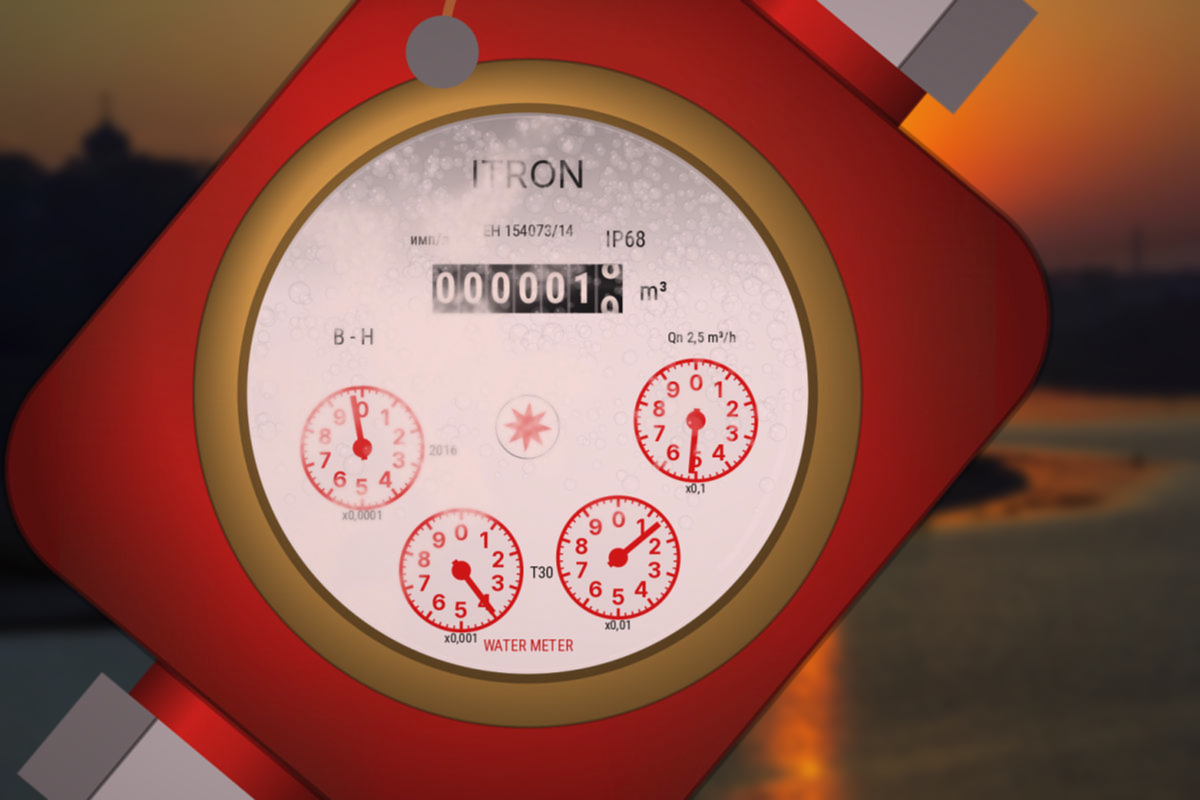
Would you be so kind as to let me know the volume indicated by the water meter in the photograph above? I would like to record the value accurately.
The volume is 18.5139 m³
